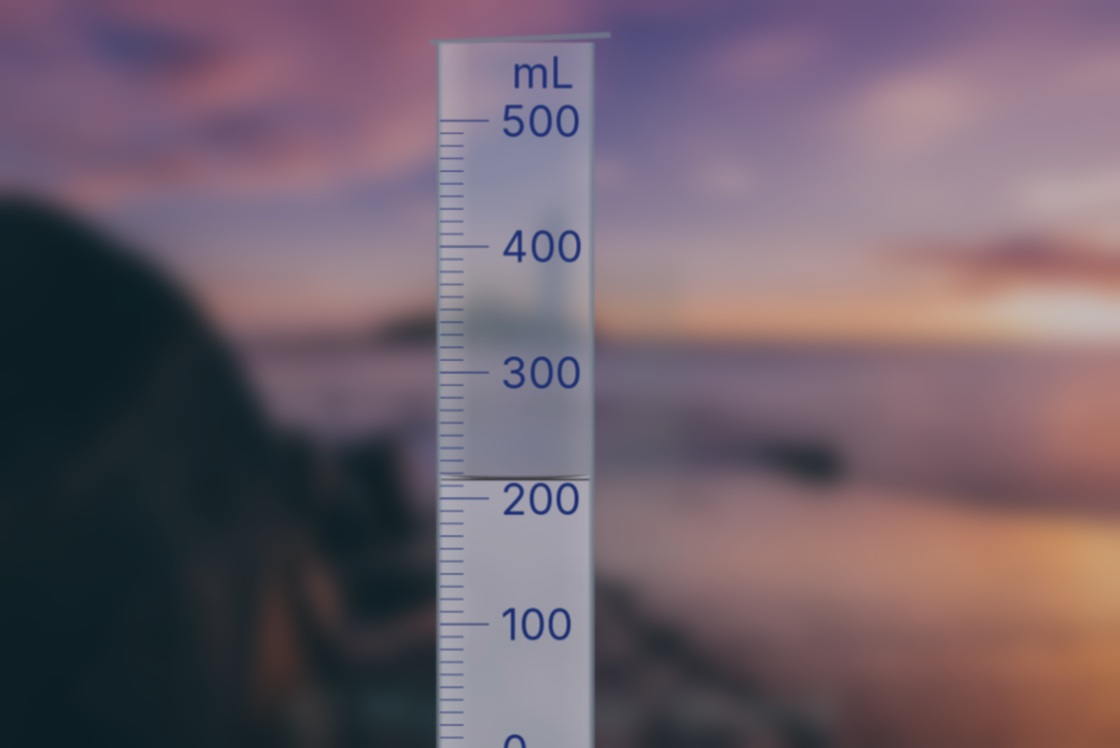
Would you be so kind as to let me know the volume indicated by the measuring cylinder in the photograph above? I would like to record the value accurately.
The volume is 215 mL
